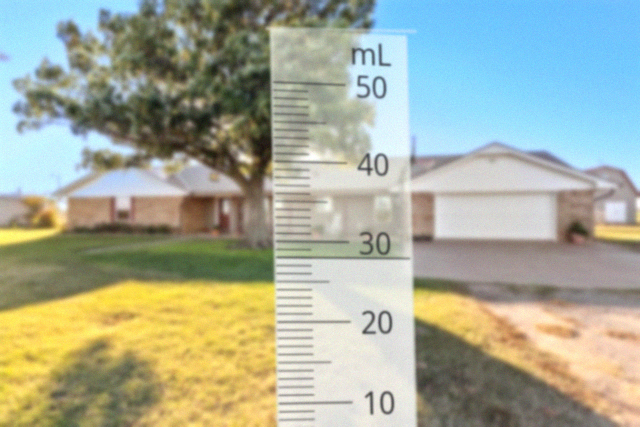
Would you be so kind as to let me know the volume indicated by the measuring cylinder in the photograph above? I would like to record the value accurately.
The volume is 28 mL
